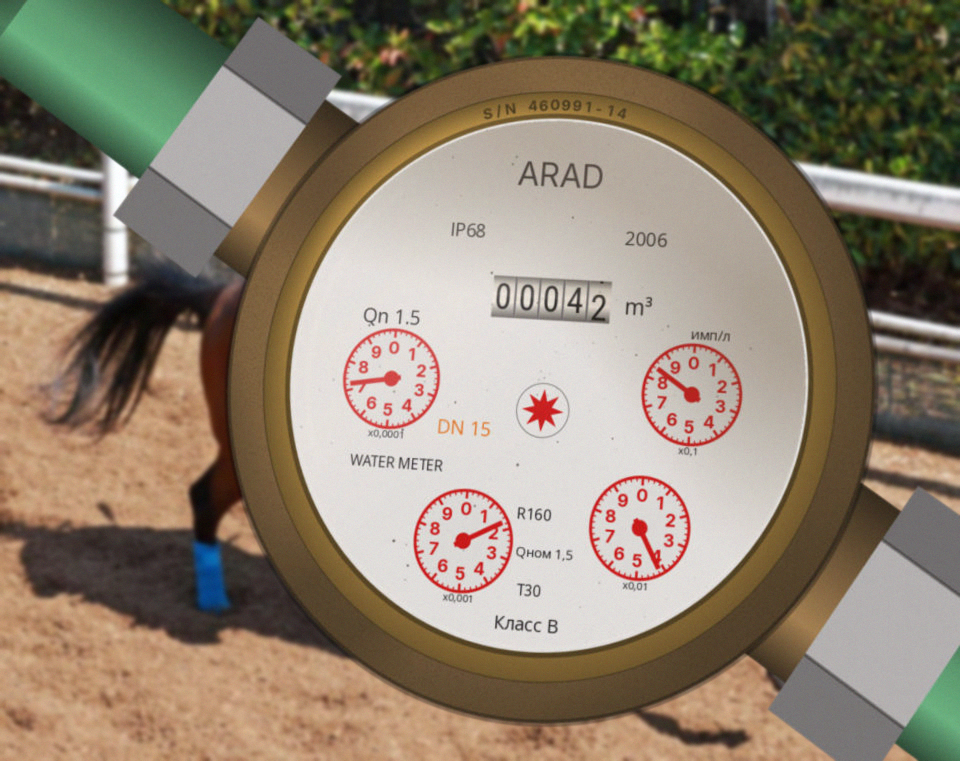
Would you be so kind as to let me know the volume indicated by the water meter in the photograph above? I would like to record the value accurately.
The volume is 41.8417 m³
